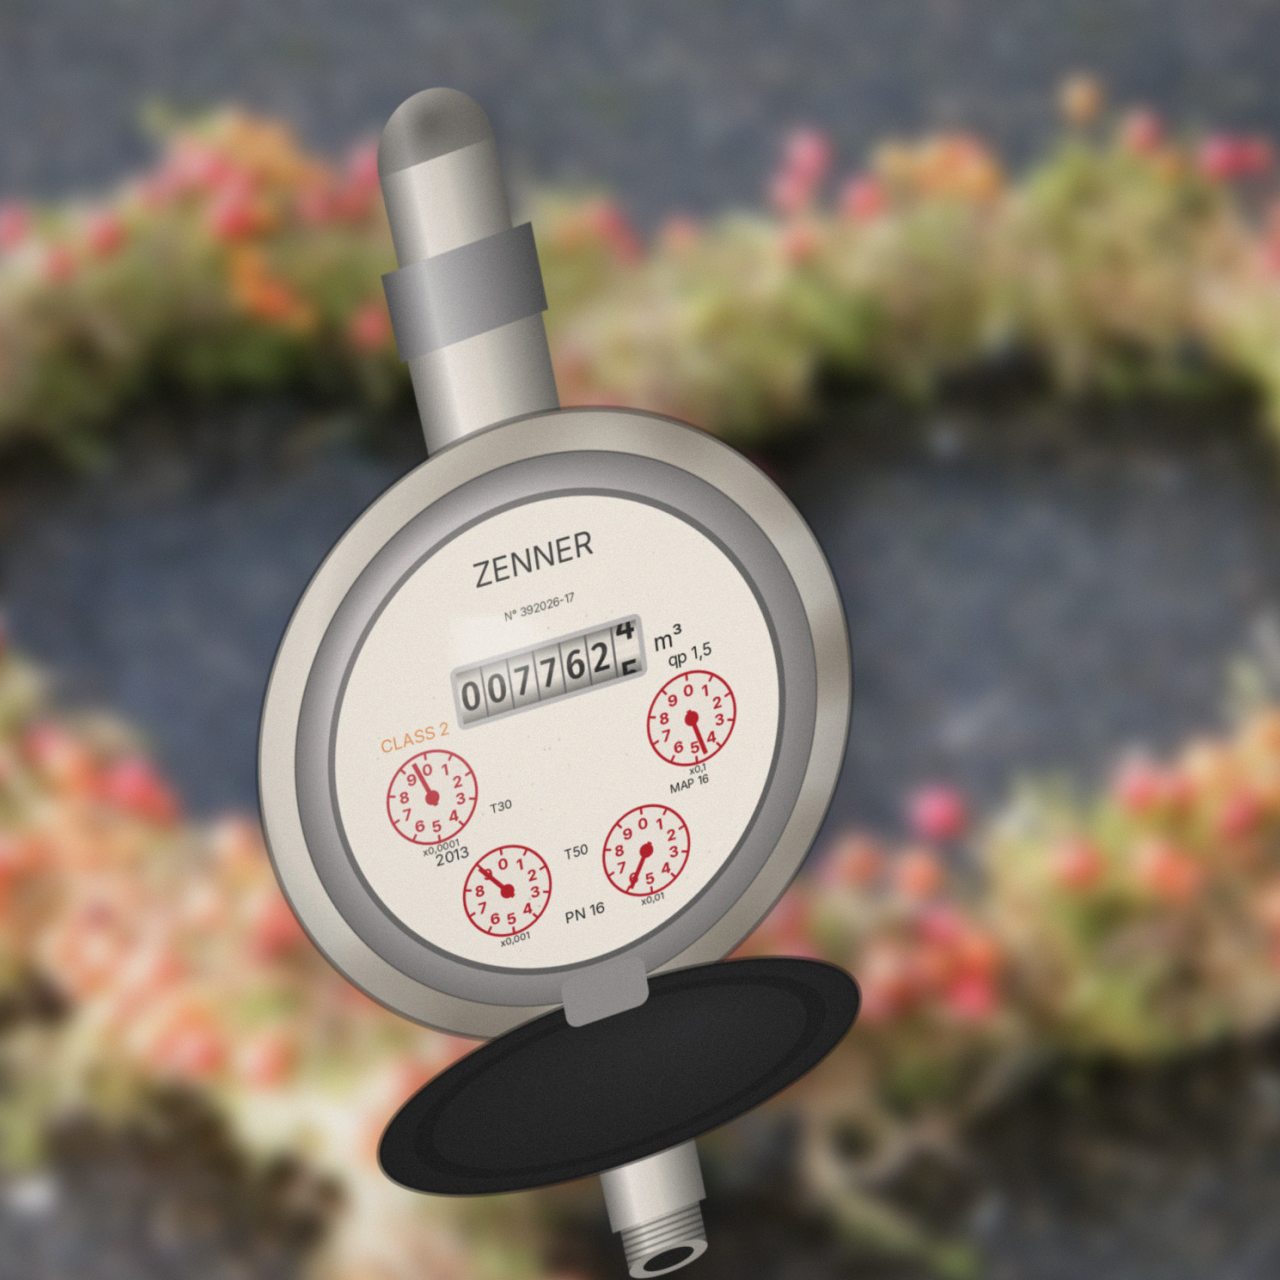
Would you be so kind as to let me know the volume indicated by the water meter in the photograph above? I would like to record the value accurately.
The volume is 77624.4589 m³
